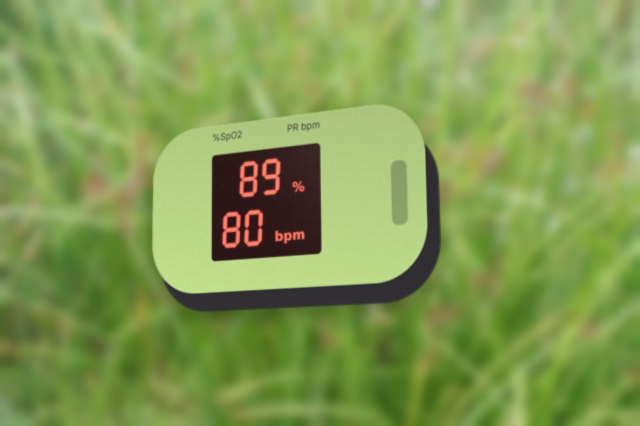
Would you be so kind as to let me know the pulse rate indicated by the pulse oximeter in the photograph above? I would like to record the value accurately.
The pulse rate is 80 bpm
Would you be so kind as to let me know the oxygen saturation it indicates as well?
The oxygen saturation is 89 %
